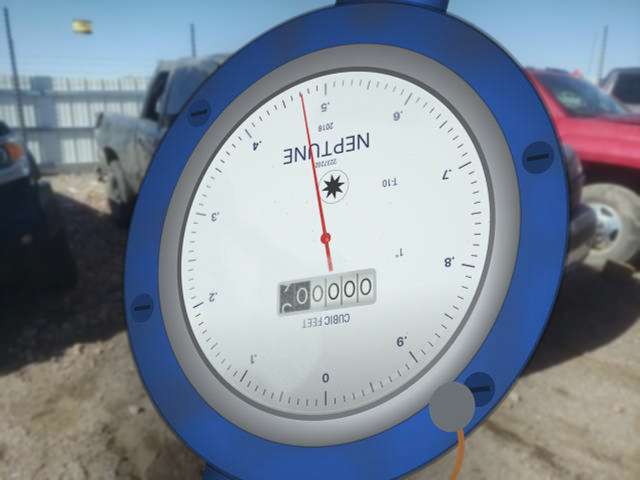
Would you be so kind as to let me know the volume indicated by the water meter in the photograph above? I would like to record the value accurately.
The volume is 5.47 ft³
